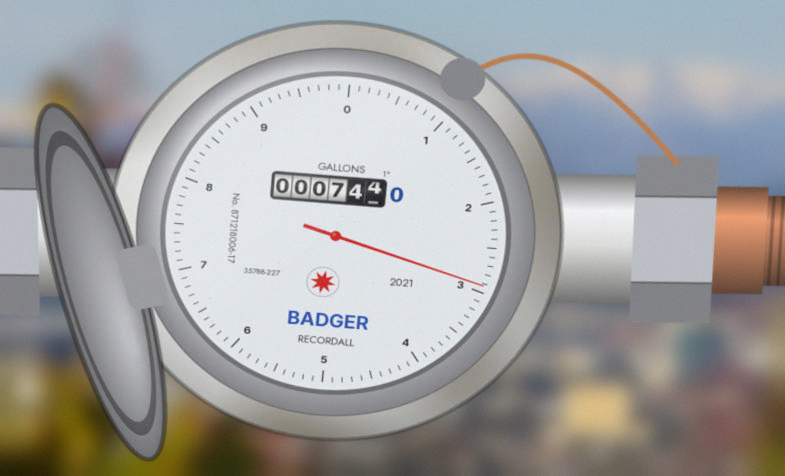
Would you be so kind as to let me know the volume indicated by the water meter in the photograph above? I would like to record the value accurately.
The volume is 7442.9 gal
